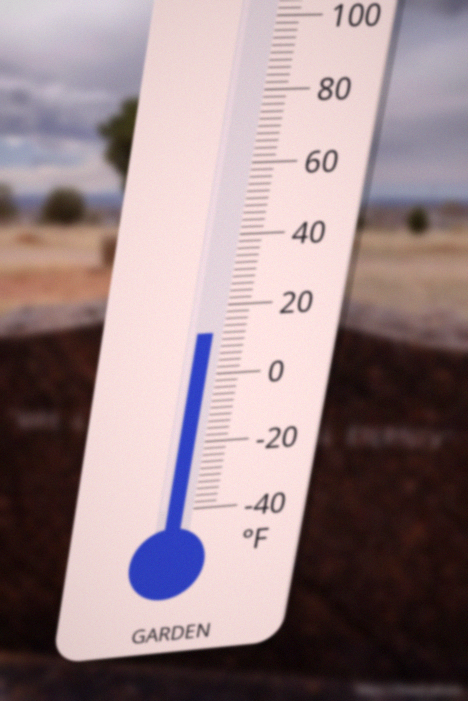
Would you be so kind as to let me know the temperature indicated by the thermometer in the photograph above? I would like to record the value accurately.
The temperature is 12 °F
